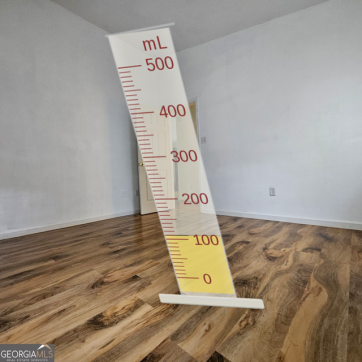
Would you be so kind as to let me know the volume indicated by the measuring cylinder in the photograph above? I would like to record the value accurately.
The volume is 110 mL
